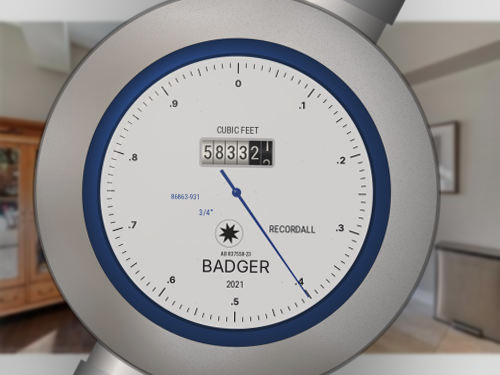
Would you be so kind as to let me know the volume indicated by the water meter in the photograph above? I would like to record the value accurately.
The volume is 583321.40 ft³
